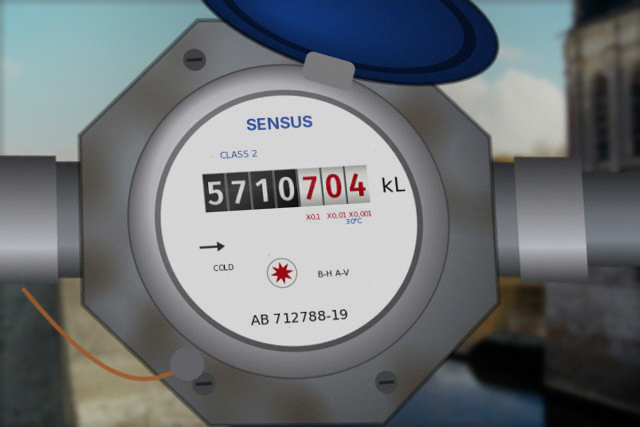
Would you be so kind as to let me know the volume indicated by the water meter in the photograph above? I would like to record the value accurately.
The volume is 5710.704 kL
